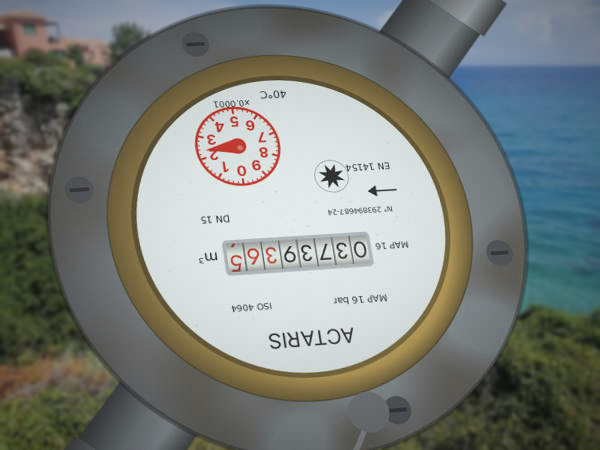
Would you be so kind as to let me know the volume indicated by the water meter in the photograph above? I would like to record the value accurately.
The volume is 3739.3652 m³
